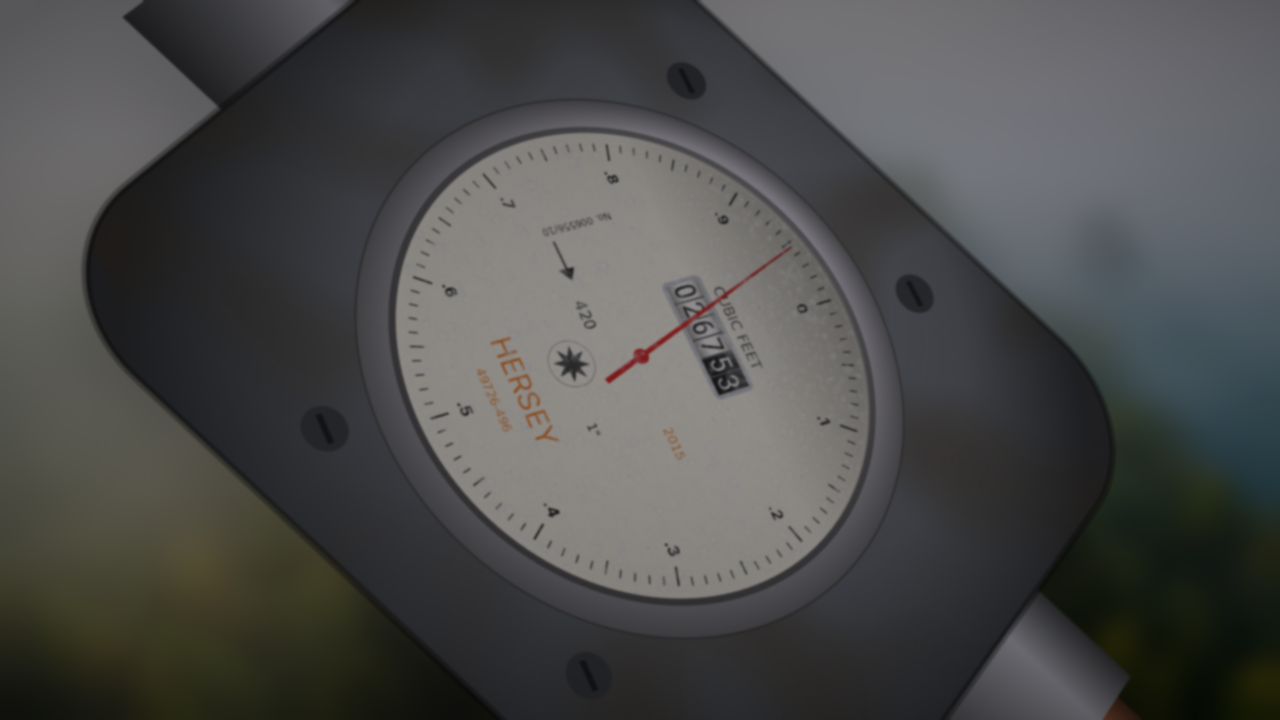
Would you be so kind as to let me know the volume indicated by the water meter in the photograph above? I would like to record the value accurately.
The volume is 26752.95 ft³
